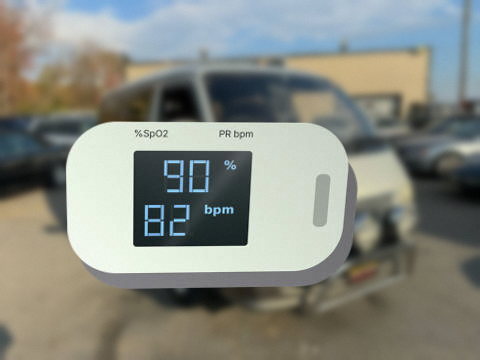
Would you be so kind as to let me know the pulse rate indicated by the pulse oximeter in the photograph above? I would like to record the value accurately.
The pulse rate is 82 bpm
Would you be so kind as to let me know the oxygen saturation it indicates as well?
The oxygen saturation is 90 %
